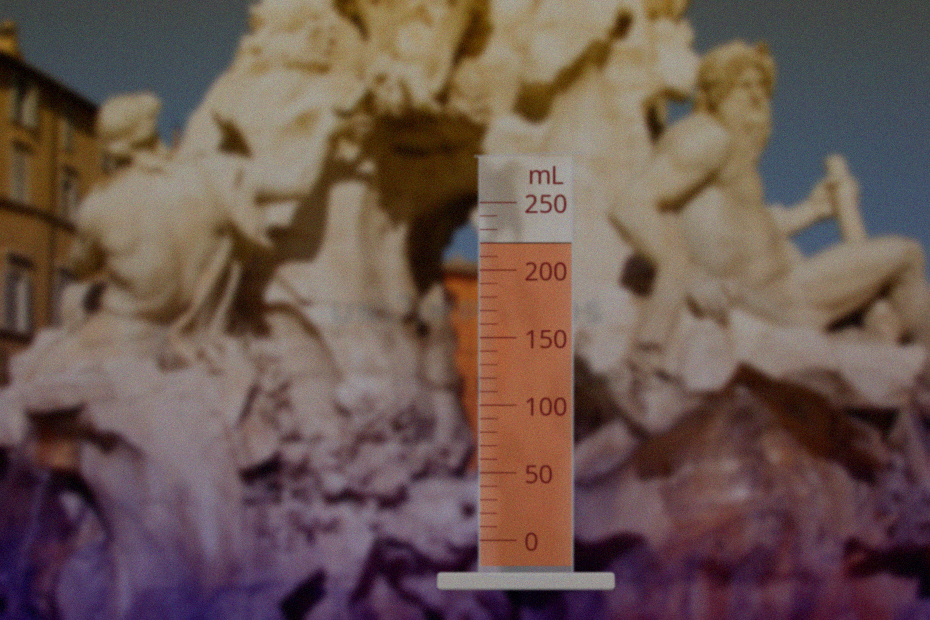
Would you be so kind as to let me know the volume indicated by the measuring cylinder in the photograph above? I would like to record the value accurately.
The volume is 220 mL
